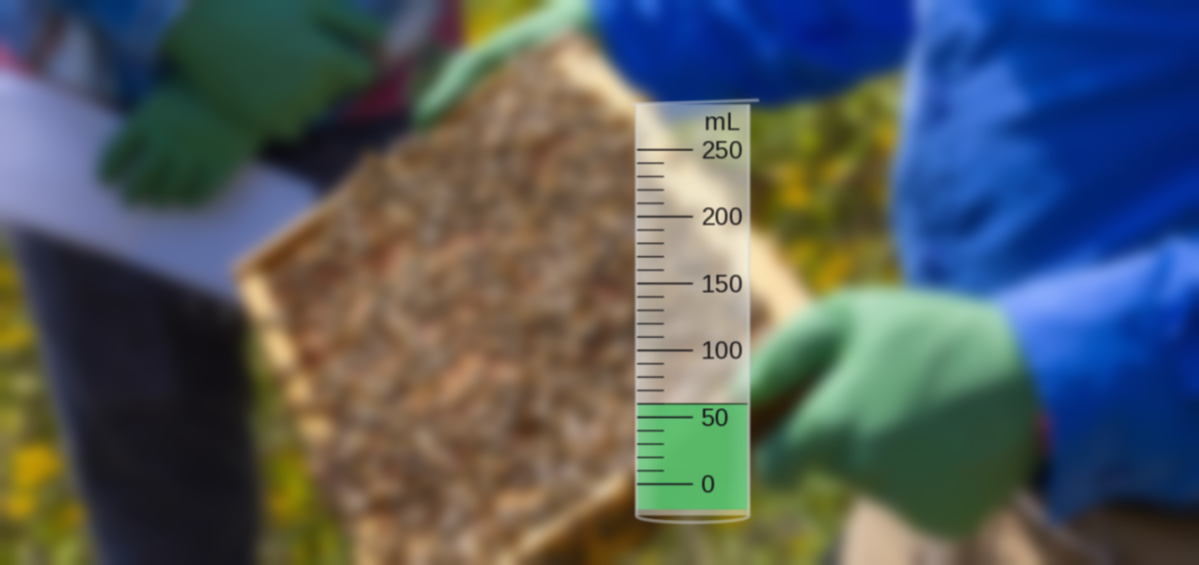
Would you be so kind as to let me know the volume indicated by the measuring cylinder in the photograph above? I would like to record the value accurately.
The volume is 60 mL
